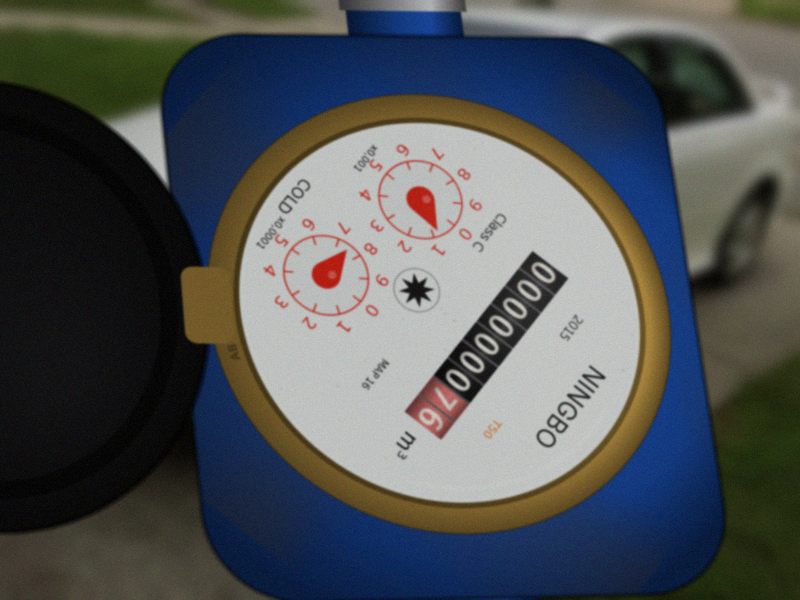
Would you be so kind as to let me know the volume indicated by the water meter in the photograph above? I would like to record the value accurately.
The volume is 0.7607 m³
